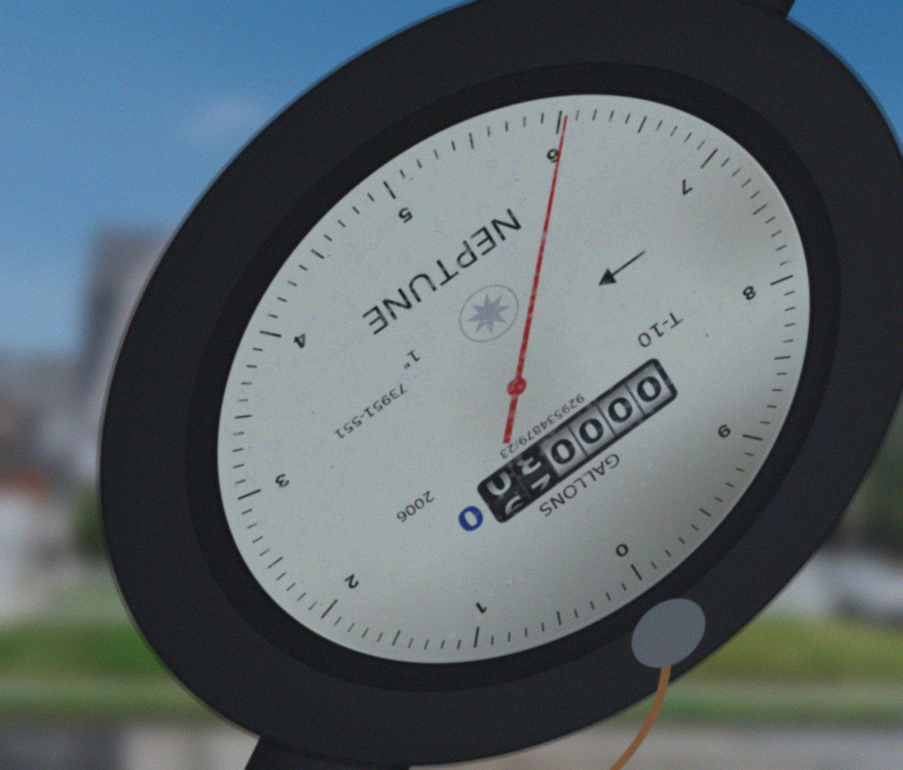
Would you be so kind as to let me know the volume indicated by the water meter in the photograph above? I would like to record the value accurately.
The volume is 296.0 gal
